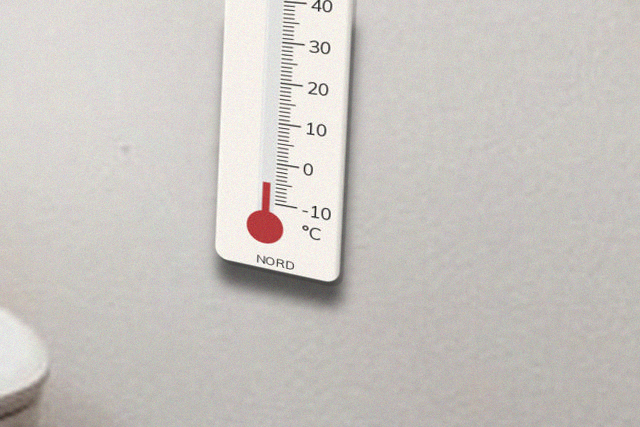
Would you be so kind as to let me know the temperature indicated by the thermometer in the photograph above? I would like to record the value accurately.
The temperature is -5 °C
